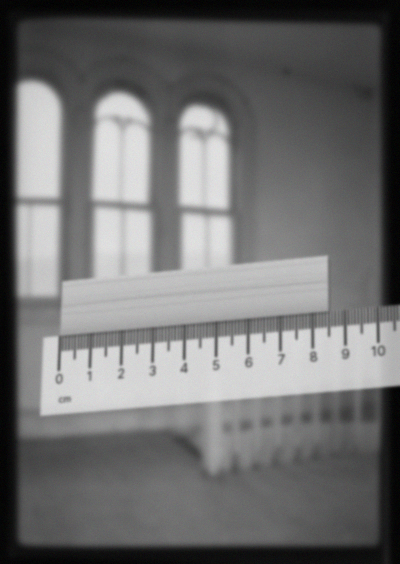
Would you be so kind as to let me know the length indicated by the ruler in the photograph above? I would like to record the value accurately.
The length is 8.5 cm
